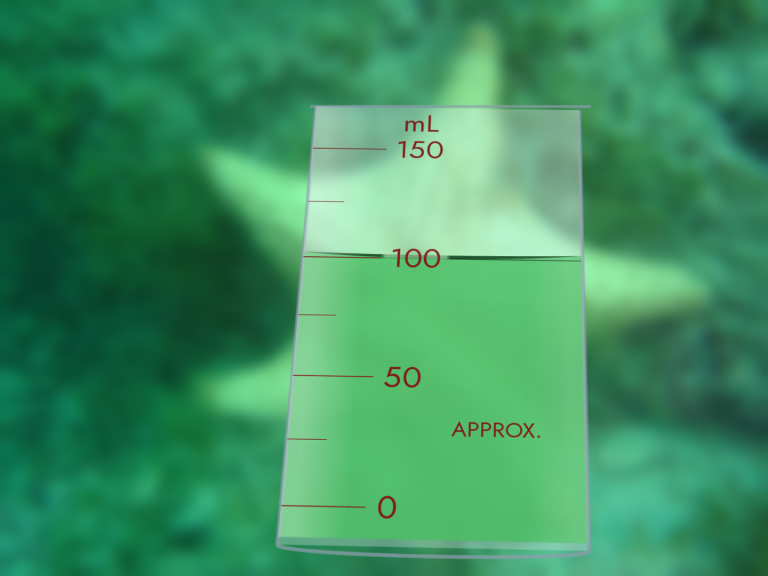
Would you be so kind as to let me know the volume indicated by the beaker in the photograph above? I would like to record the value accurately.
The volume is 100 mL
